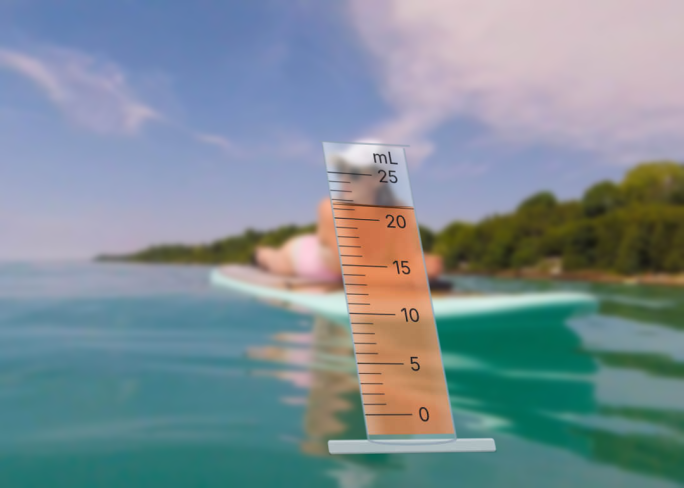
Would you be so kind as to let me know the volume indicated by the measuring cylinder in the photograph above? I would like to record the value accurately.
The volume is 21.5 mL
